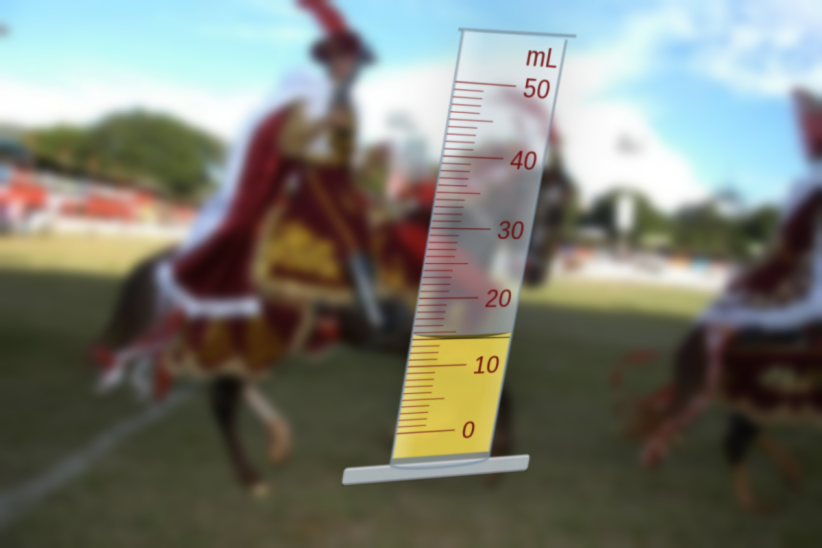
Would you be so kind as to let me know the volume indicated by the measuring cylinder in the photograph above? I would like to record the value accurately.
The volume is 14 mL
